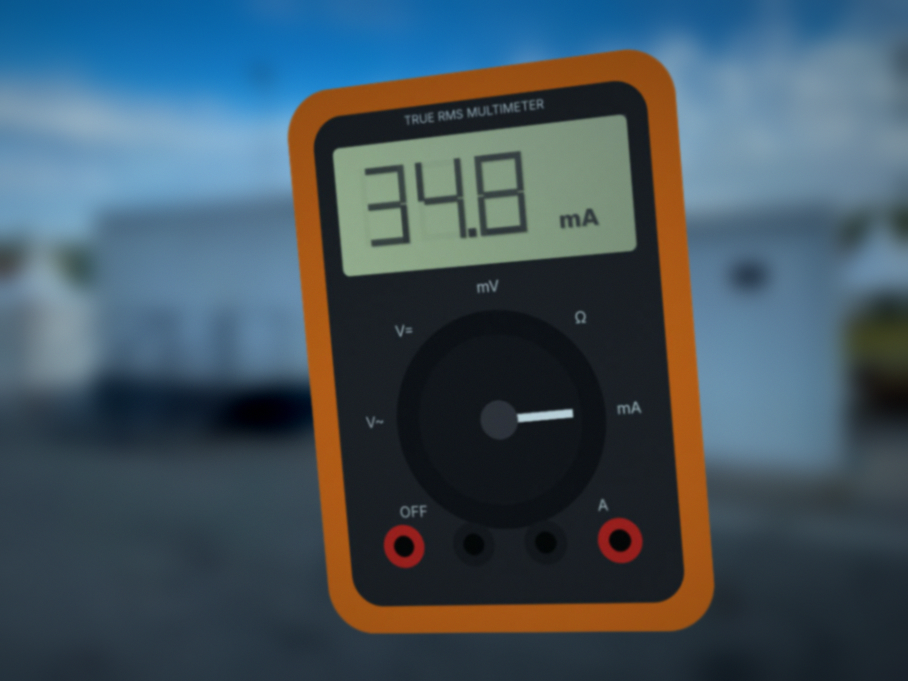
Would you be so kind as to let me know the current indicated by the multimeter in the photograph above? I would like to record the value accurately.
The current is 34.8 mA
